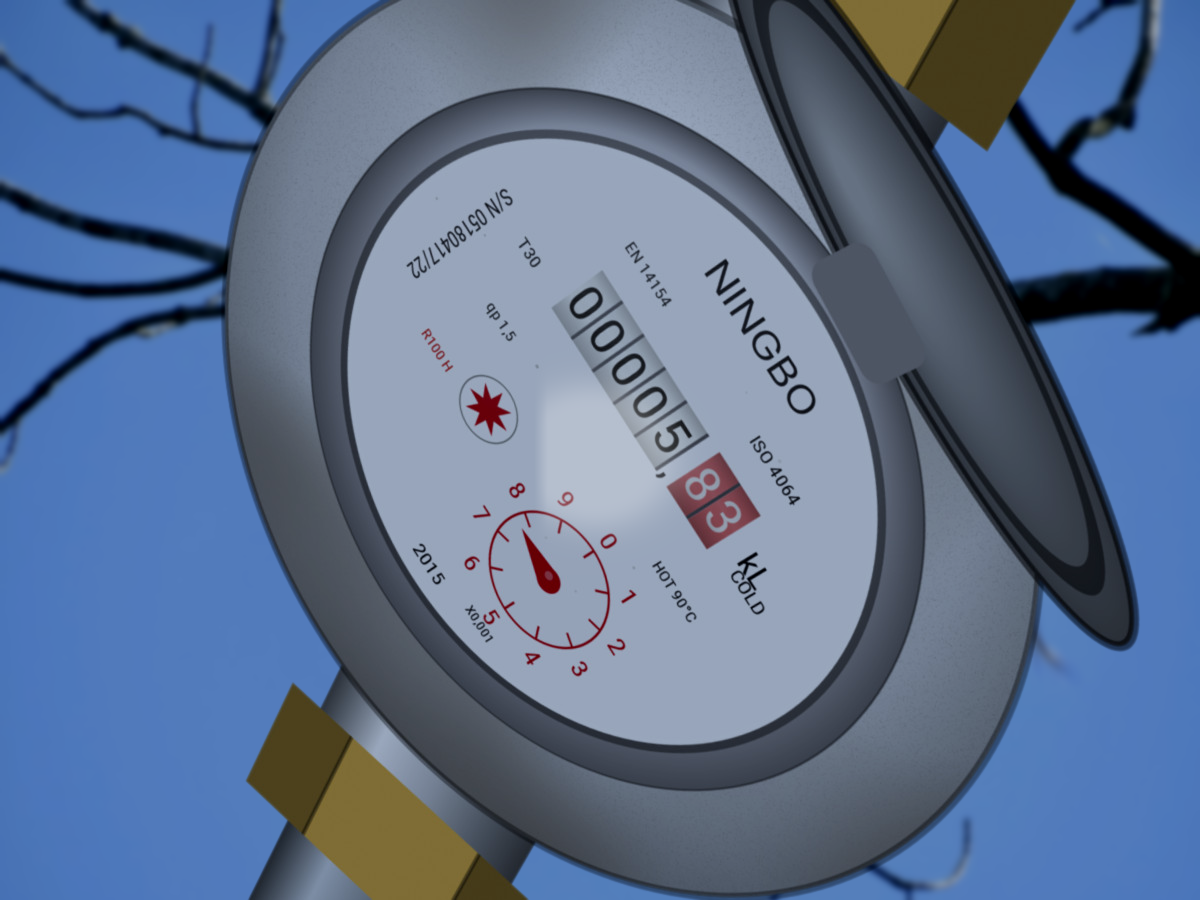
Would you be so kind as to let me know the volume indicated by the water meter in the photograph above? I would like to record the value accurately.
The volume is 5.837 kL
